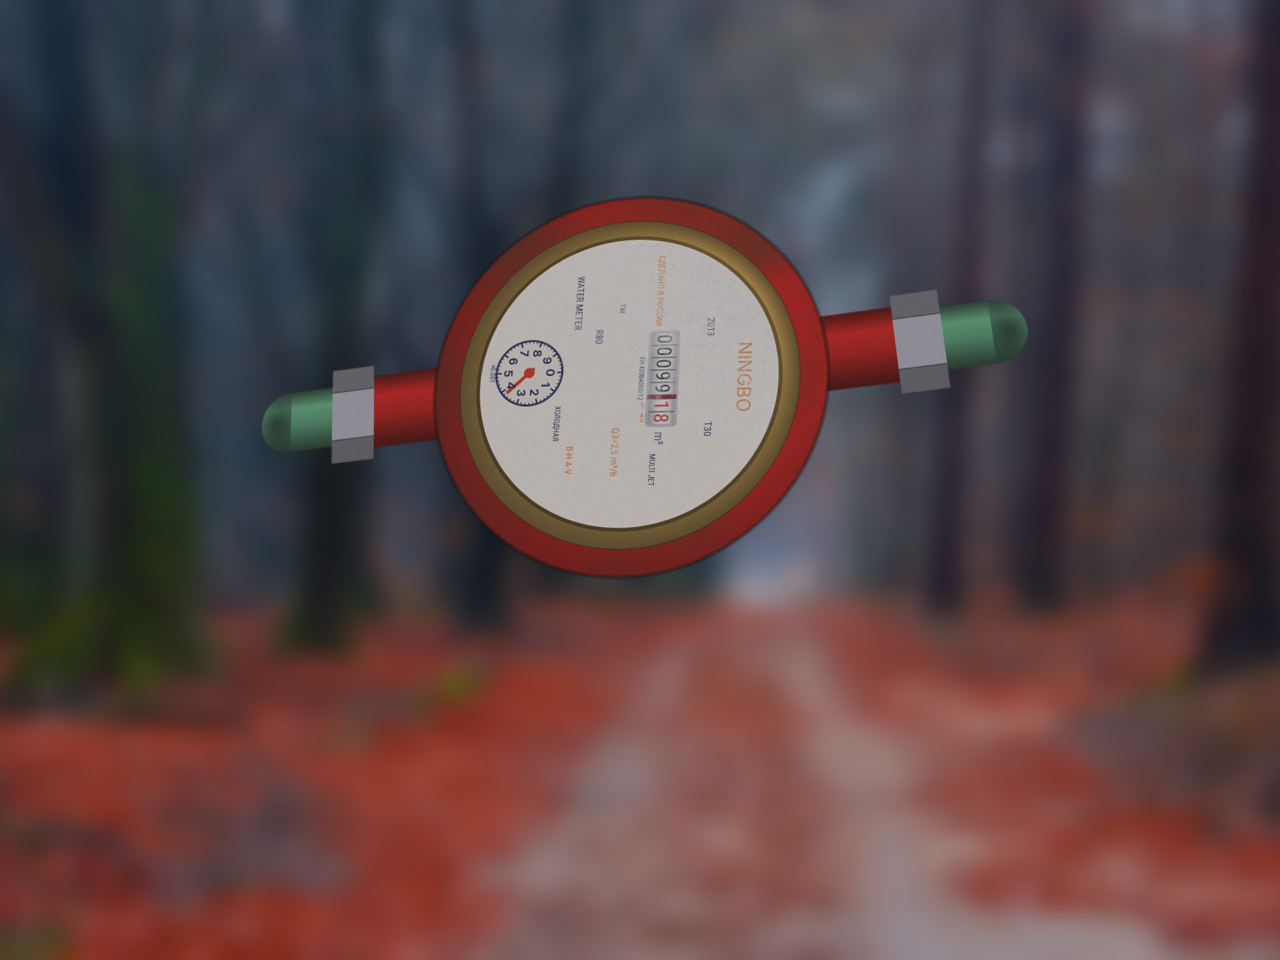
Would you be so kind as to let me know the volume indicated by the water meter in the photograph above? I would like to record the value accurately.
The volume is 99.183 m³
